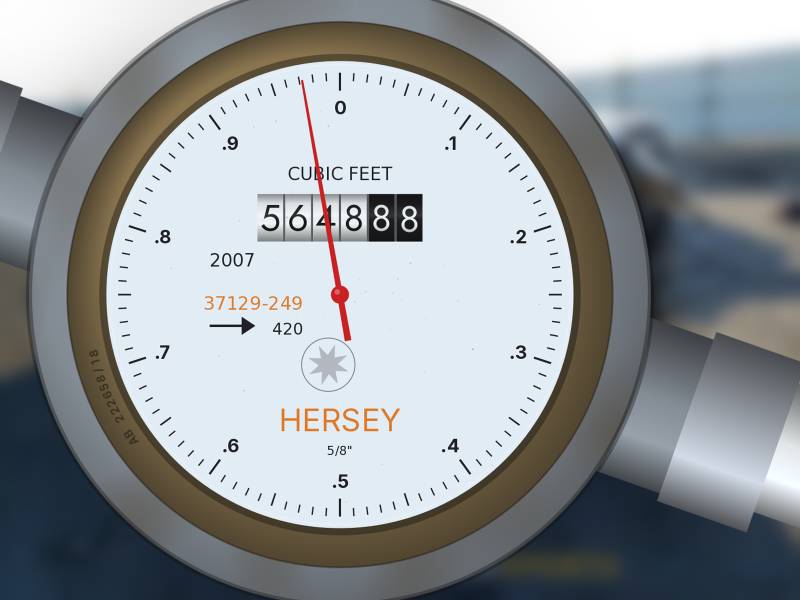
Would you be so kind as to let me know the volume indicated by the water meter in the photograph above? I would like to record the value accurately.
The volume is 564887.97 ft³
